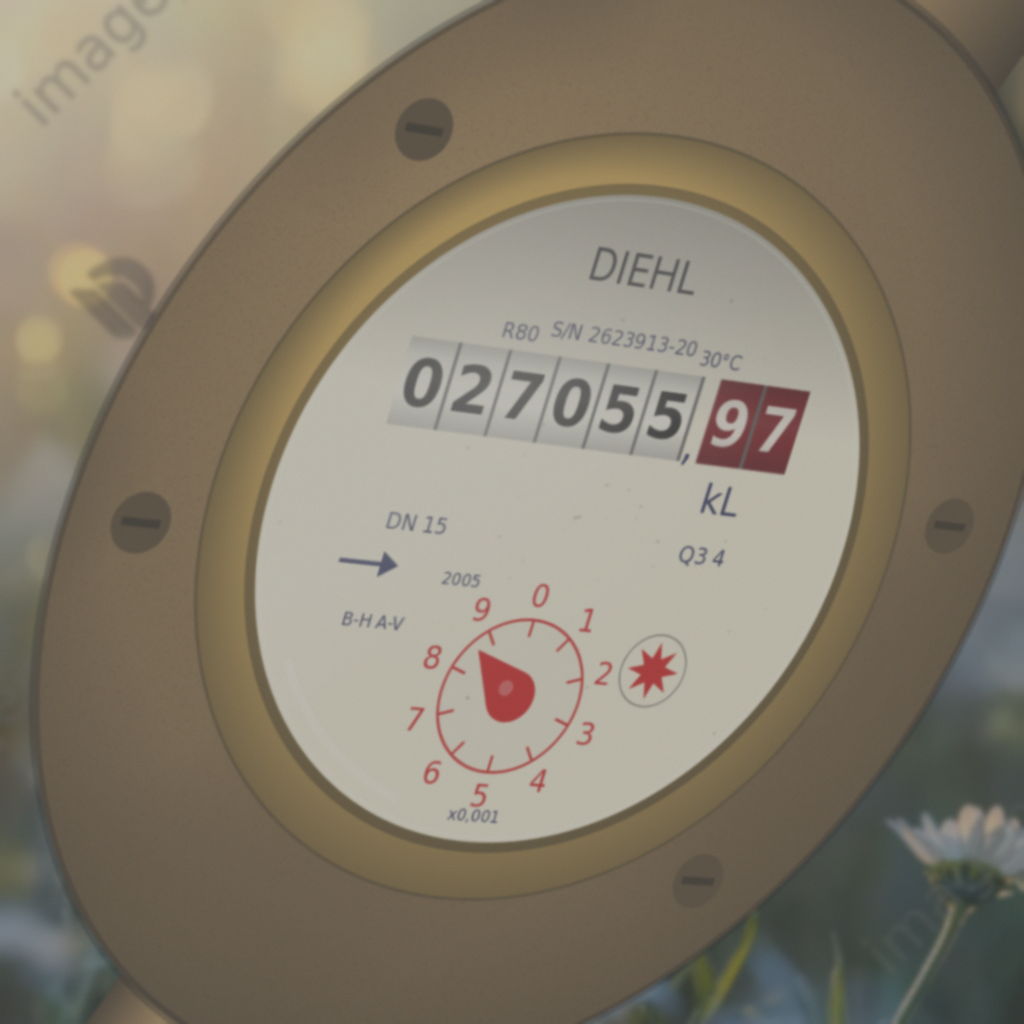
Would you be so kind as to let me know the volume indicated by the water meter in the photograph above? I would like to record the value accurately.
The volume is 27055.978 kL
